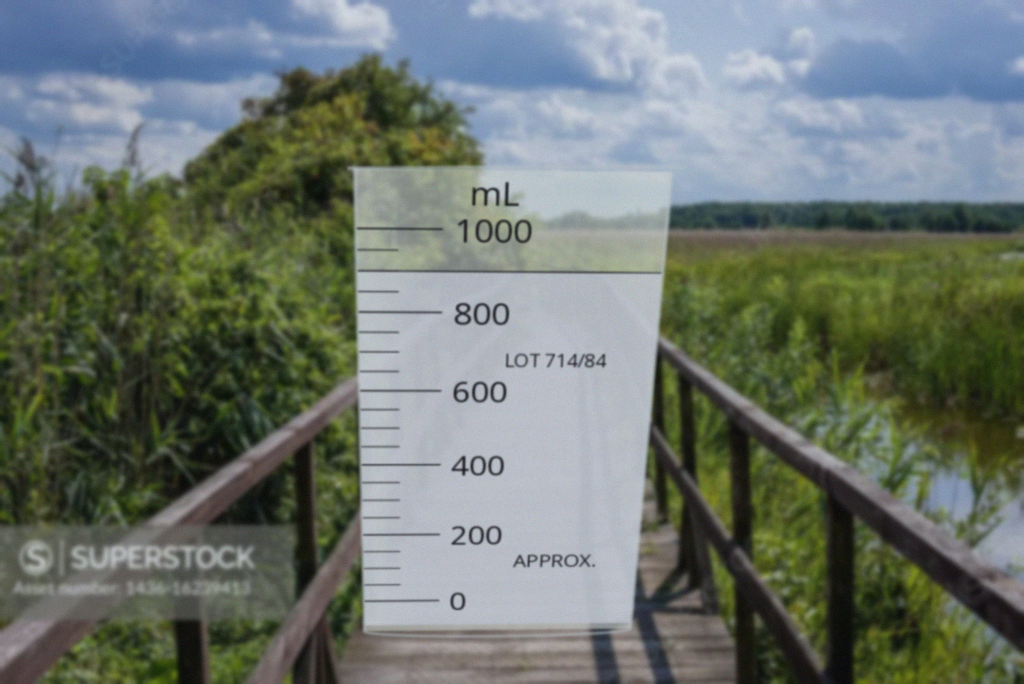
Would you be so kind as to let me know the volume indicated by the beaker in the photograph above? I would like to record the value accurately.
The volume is 900 mL
